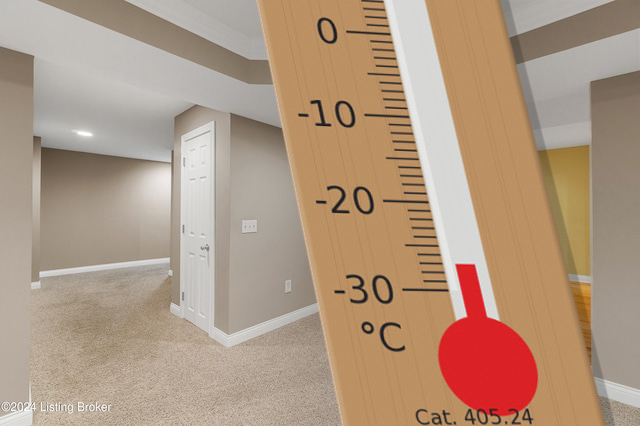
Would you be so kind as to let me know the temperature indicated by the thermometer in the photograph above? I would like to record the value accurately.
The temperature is -27 °C
